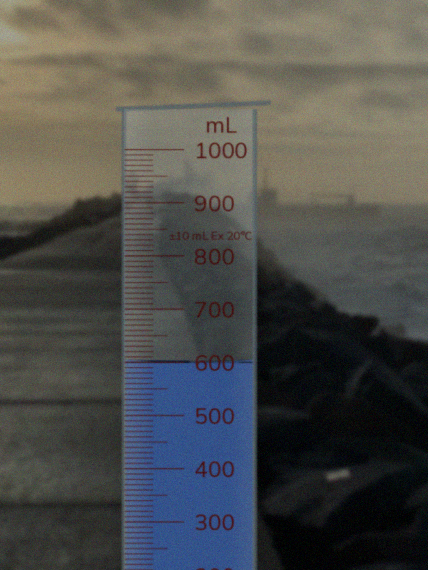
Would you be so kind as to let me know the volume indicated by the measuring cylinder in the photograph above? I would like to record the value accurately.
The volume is 600 mL
